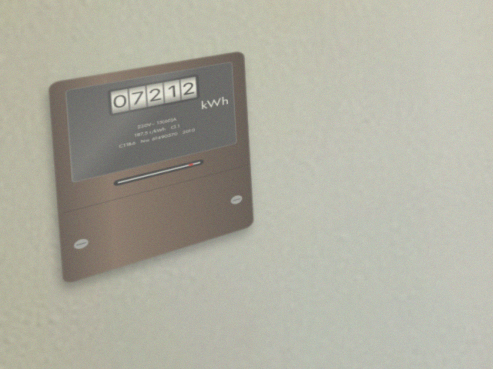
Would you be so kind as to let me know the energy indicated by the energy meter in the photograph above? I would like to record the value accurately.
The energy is 7212 kWh
